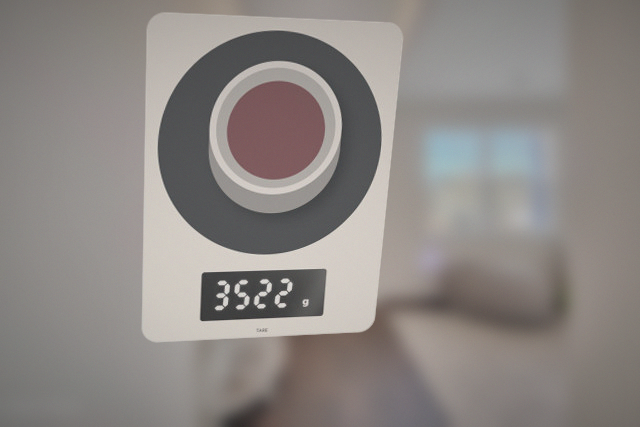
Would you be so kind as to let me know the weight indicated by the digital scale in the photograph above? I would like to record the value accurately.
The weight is 3522 g
